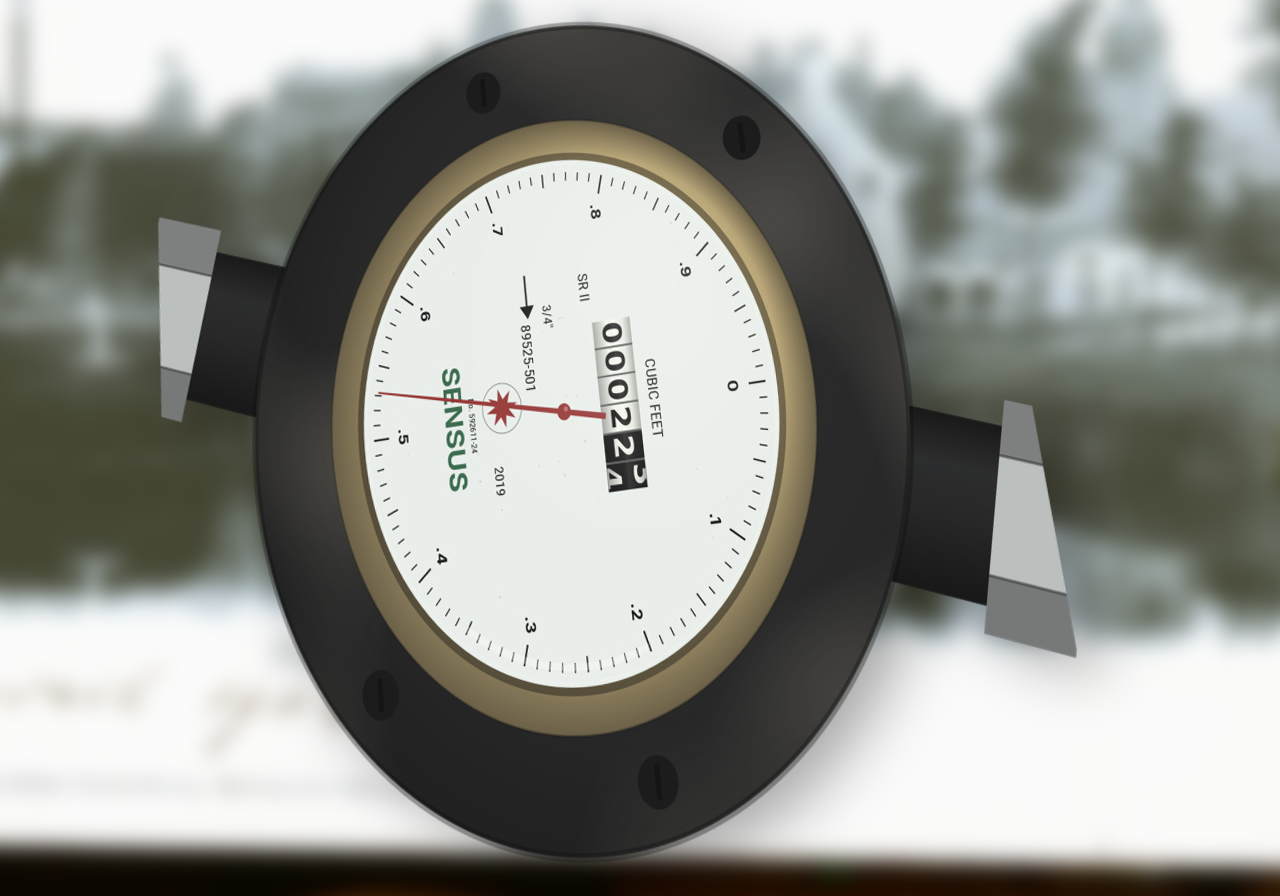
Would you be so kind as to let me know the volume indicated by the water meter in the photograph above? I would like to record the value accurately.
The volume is 223.53 ft³
